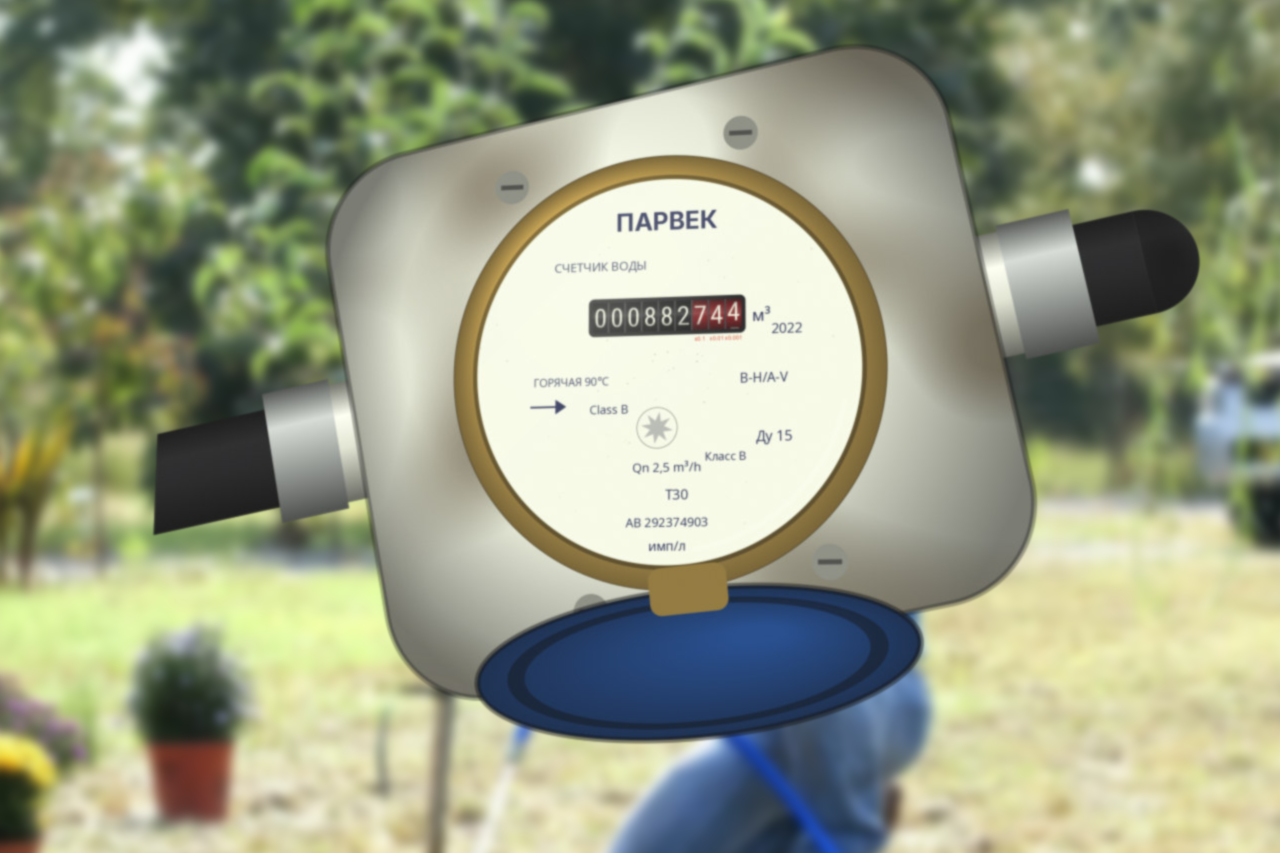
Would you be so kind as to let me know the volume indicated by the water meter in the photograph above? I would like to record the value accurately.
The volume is 882.744 m³
